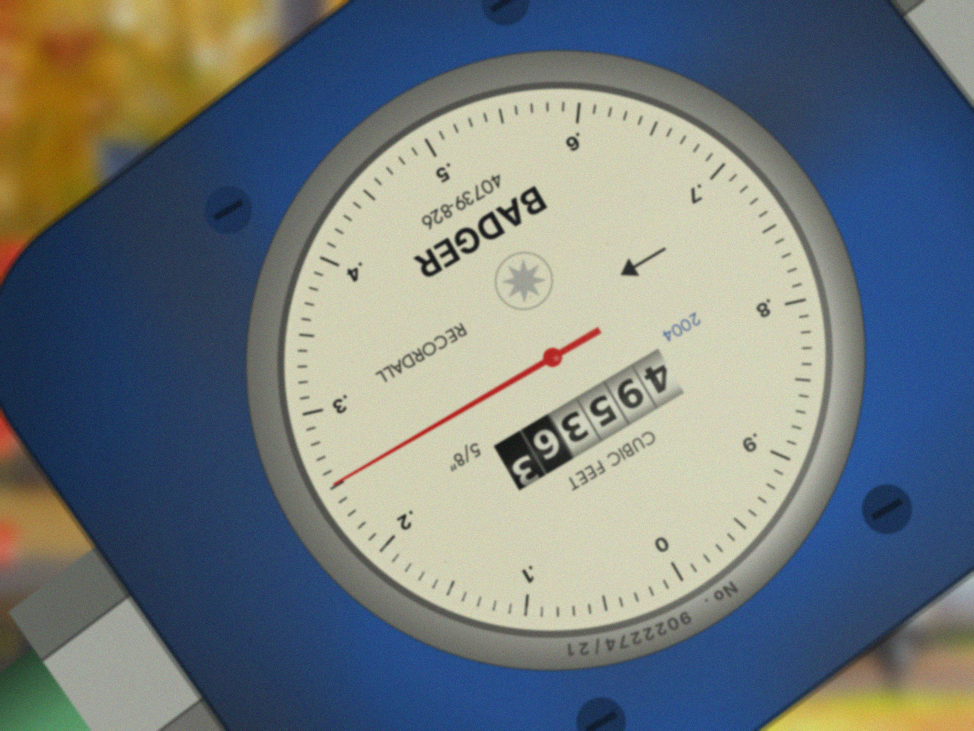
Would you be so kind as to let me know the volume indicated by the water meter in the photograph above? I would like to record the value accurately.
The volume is 495363.25 ft³
